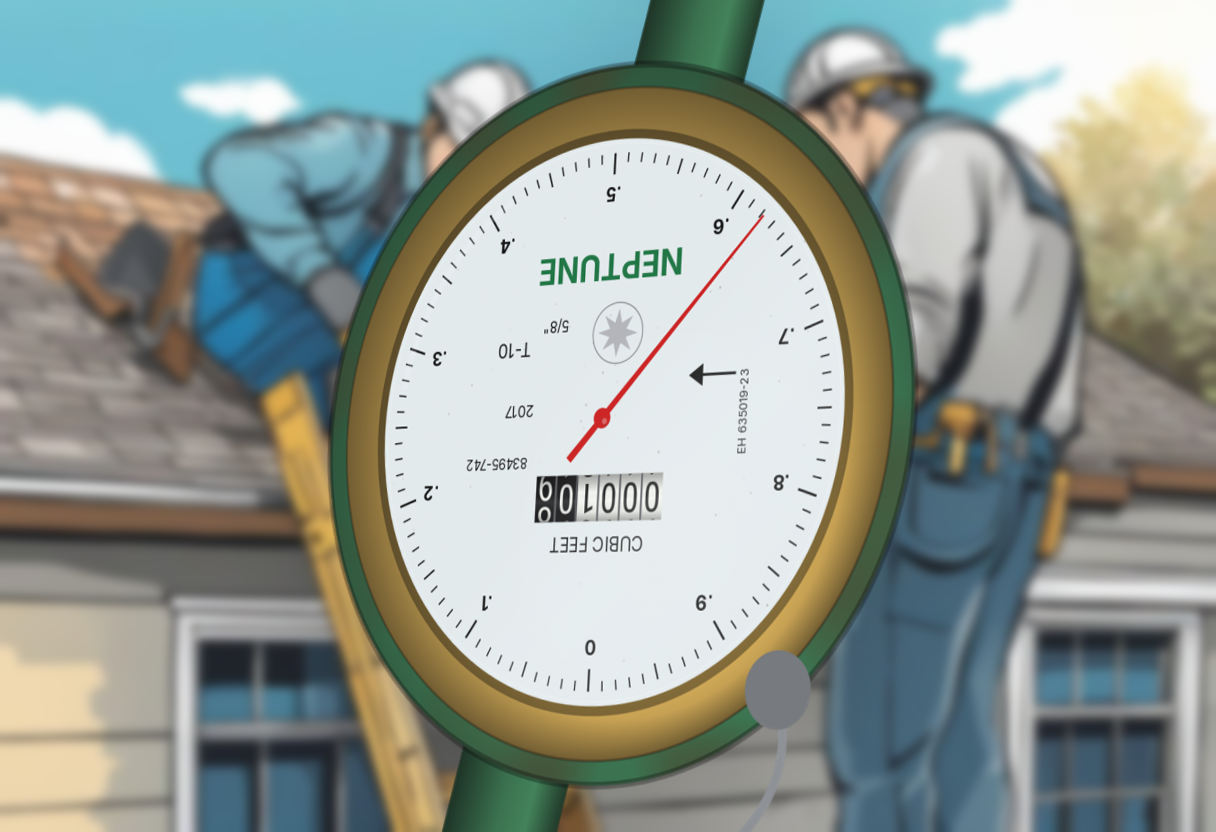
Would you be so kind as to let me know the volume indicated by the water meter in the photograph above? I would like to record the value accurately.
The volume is 108.62 ft³
